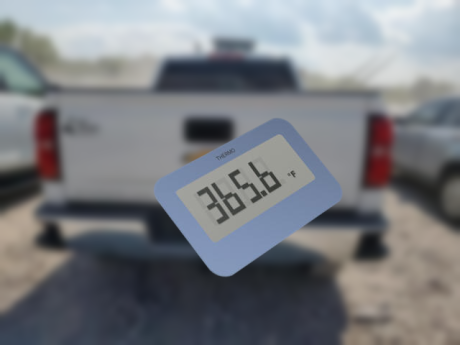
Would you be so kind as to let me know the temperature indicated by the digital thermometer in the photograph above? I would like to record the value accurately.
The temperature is 365.6 °F
